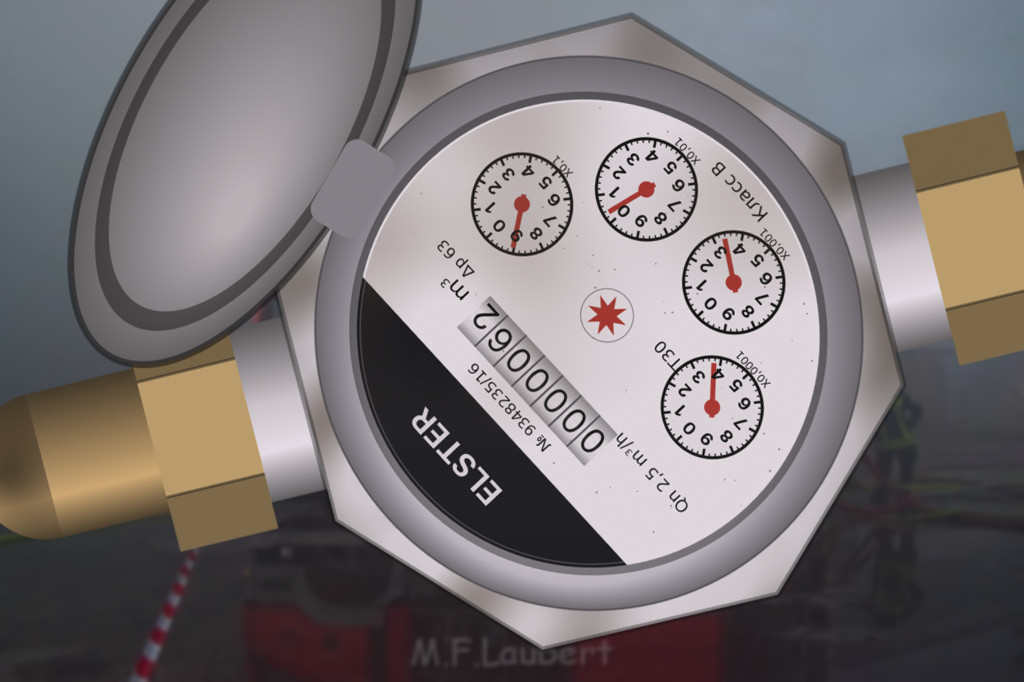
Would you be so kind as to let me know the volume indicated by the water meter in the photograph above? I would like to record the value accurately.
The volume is 61.9033 m³
